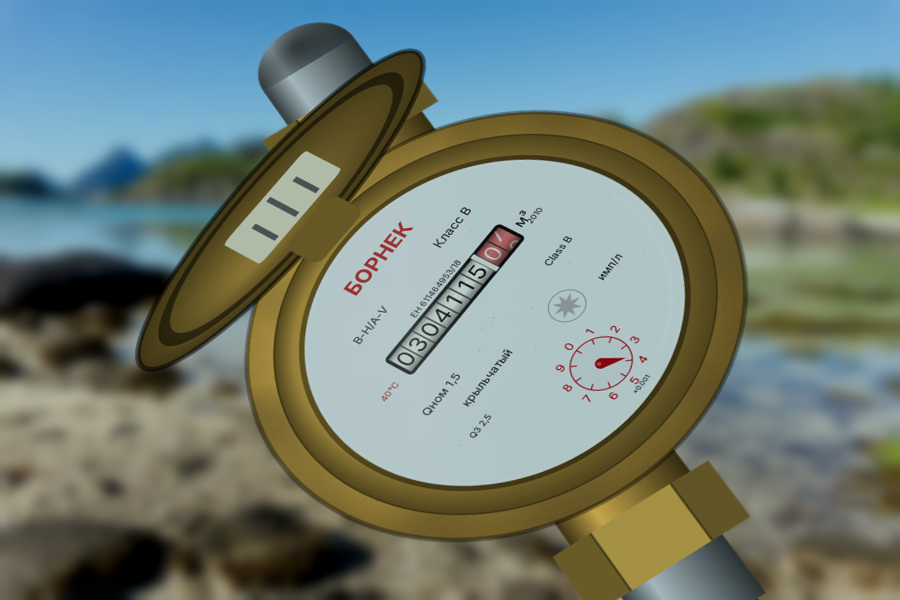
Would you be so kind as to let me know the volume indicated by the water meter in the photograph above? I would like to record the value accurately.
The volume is 304115.073 m³
